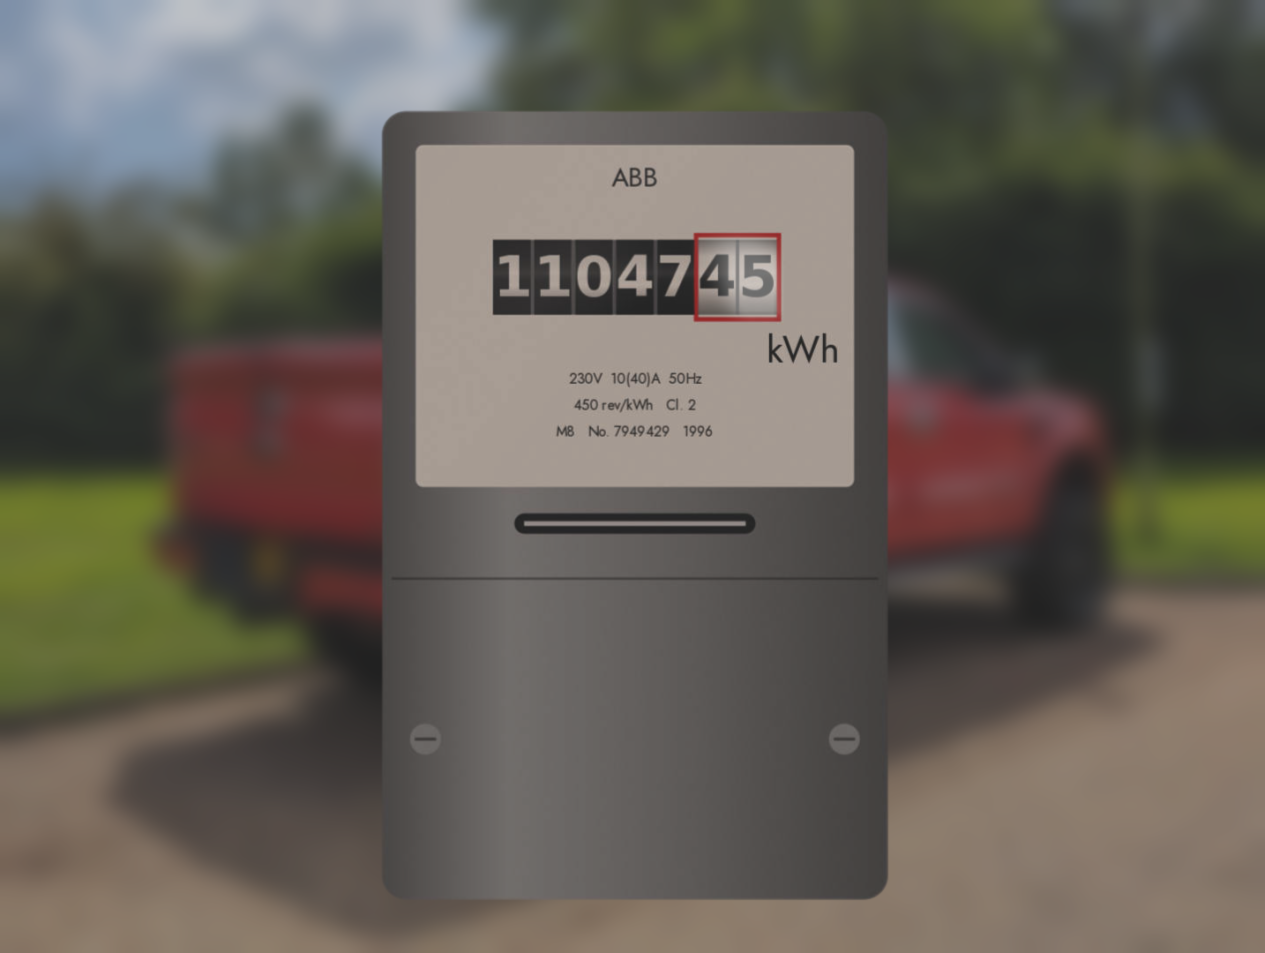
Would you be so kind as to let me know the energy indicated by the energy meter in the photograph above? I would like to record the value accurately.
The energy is 11047.45 kWh
